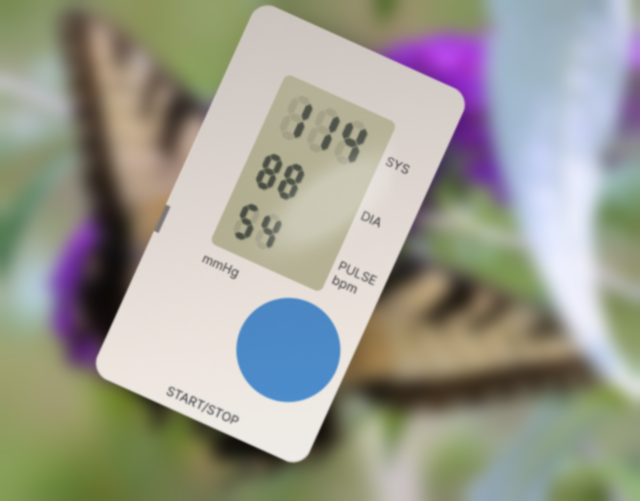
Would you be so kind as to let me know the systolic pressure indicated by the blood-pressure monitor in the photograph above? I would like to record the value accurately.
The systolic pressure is 114 mmHg
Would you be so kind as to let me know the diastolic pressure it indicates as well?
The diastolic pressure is 88 mmHg
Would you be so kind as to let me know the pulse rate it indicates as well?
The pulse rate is 54 bpm
